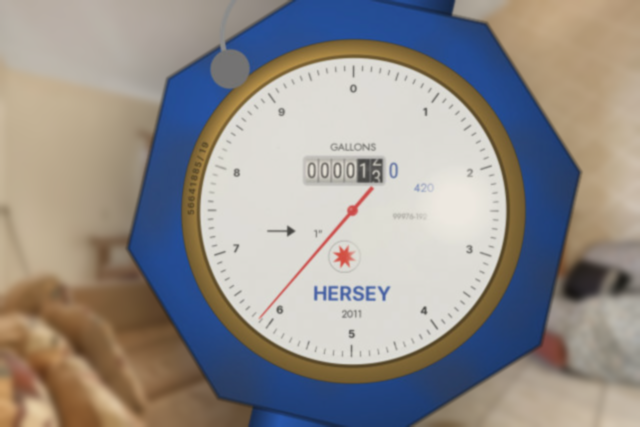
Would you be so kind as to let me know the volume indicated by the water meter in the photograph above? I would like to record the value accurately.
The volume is 126.1 gal
